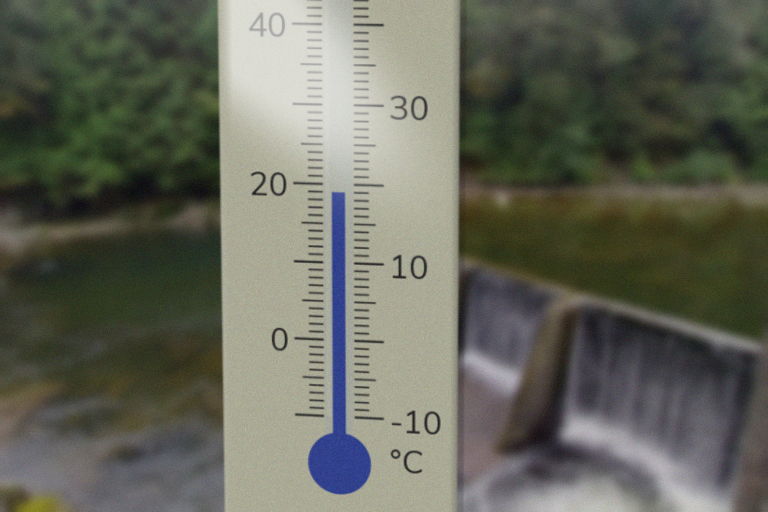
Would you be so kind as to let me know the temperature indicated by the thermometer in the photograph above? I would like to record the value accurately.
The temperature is 19 °C
